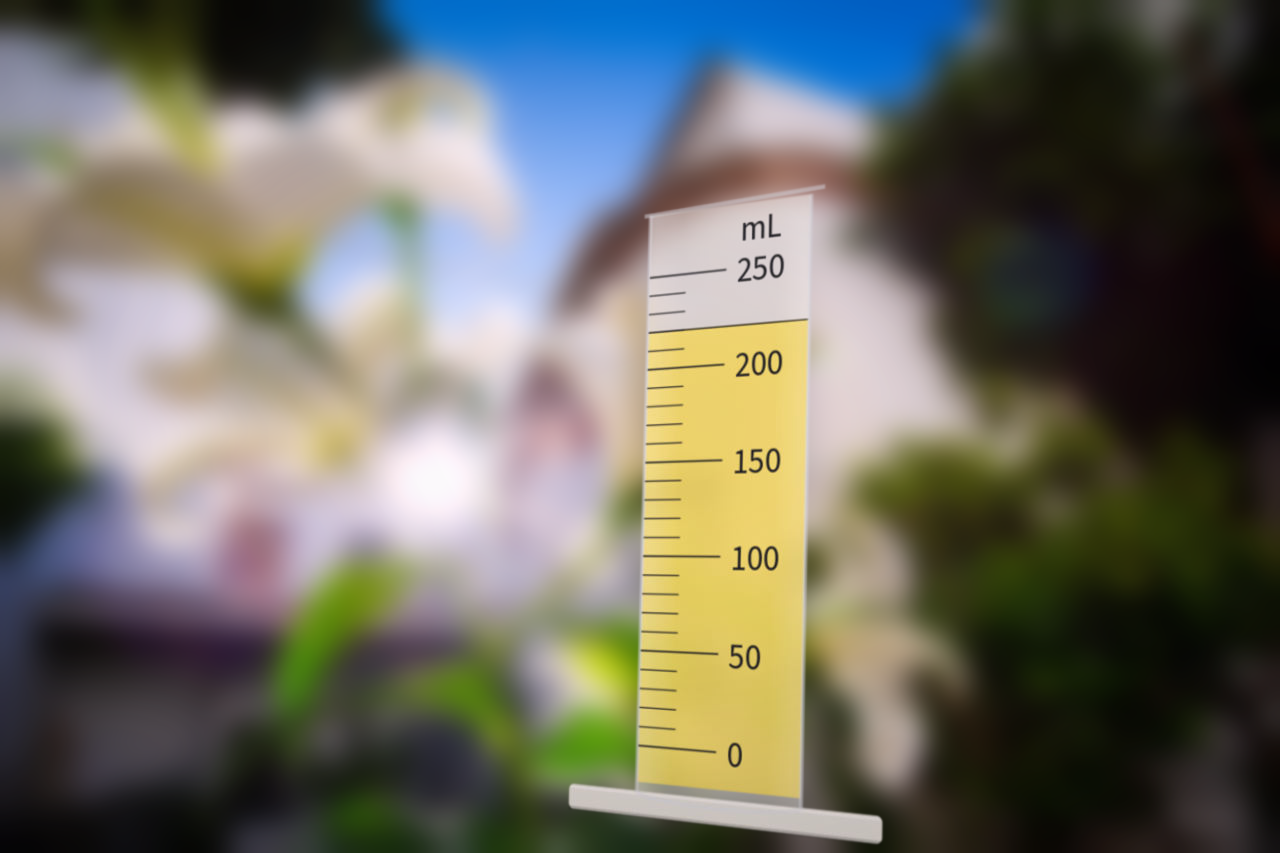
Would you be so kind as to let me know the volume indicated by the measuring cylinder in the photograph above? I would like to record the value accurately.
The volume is 220 mL
